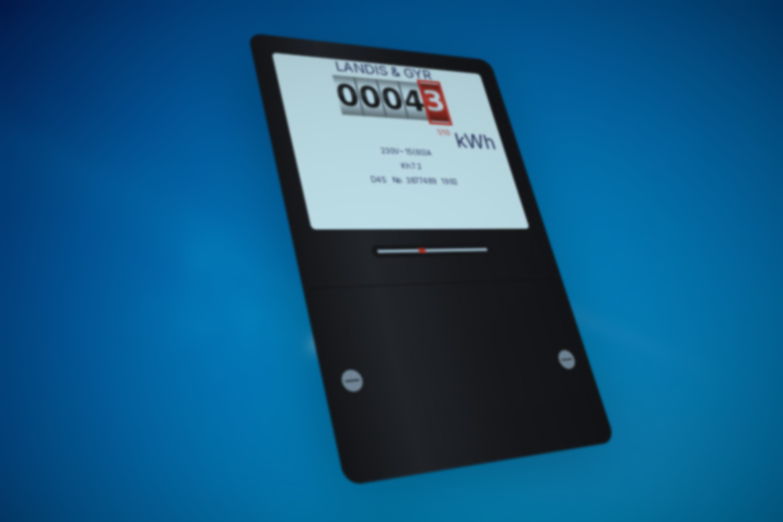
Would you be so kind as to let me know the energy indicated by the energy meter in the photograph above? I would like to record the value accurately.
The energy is 4.3 kWh
